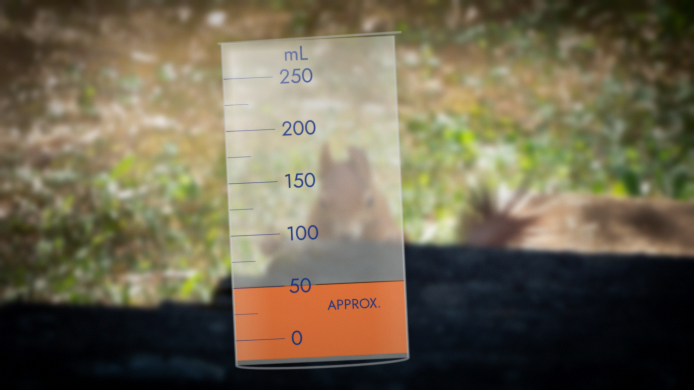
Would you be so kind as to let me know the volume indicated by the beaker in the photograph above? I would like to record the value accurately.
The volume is 50 mL
